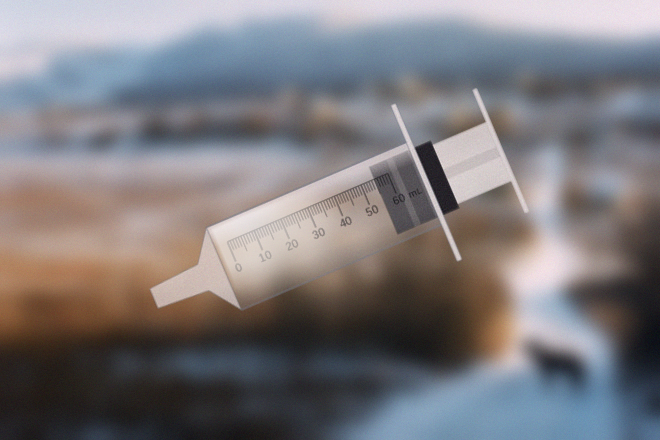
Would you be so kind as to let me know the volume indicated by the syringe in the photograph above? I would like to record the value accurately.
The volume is 55 mL
